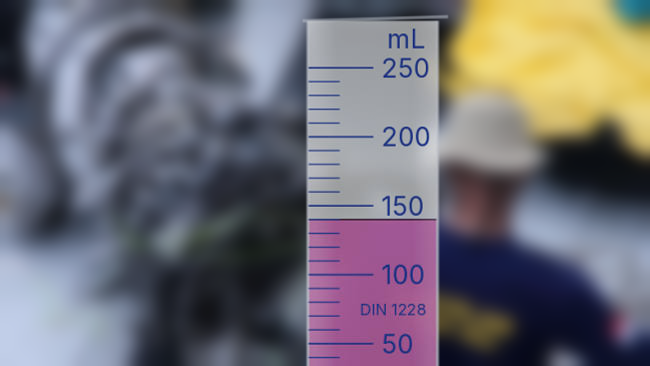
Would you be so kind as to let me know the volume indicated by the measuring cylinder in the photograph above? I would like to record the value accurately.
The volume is 140 mL
